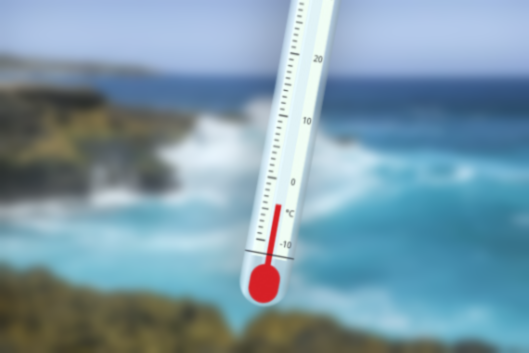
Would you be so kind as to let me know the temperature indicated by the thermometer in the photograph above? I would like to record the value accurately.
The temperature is -4 °C
